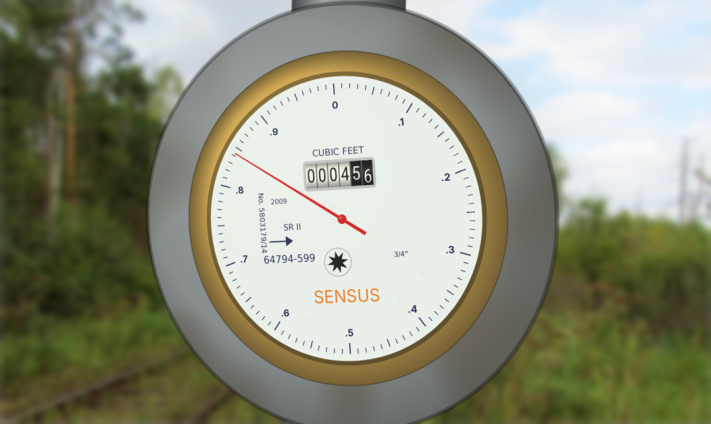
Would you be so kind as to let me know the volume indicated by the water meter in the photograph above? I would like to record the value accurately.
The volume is 455.84 ft³
